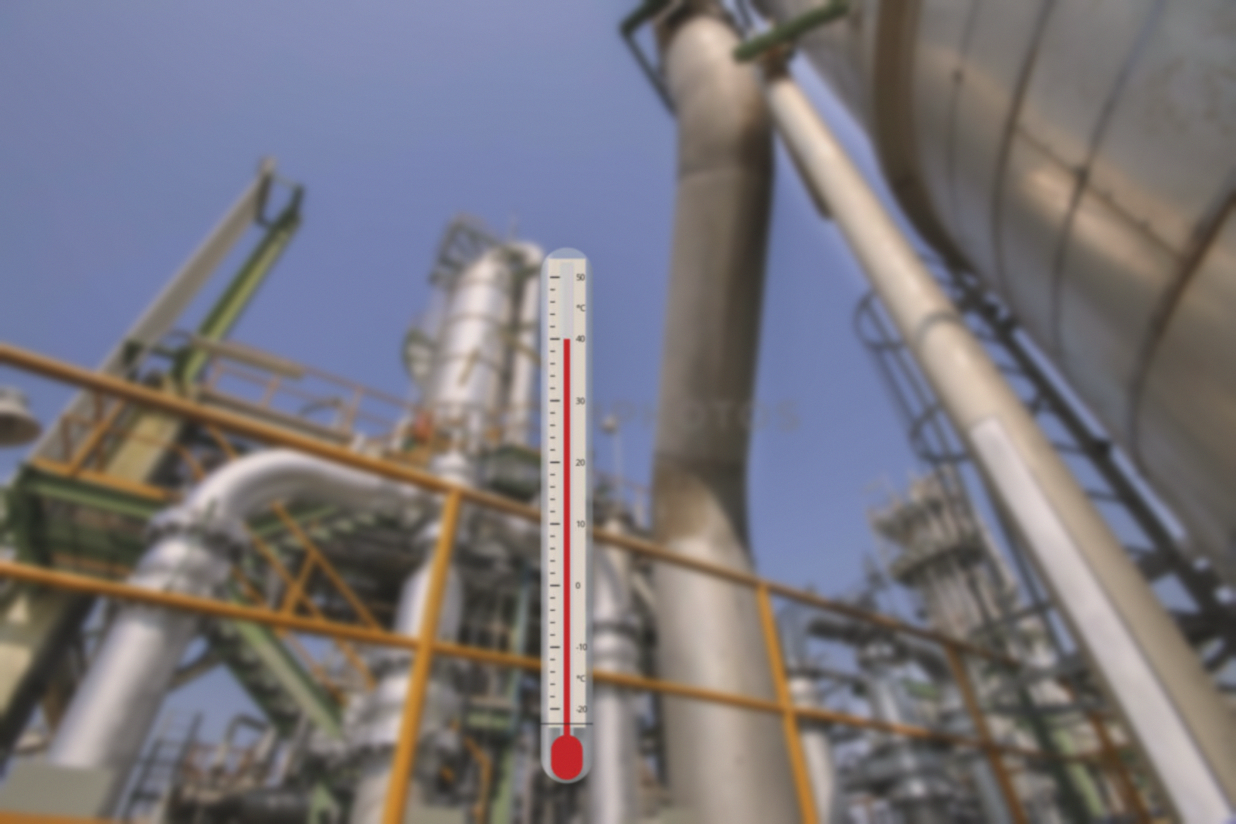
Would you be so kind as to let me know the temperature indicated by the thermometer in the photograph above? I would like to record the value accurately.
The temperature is 40 °C
